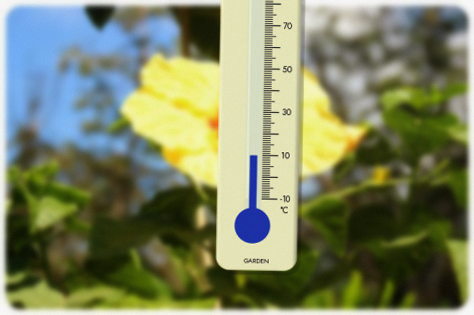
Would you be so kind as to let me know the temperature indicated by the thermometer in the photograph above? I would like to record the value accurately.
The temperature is 10 °C
